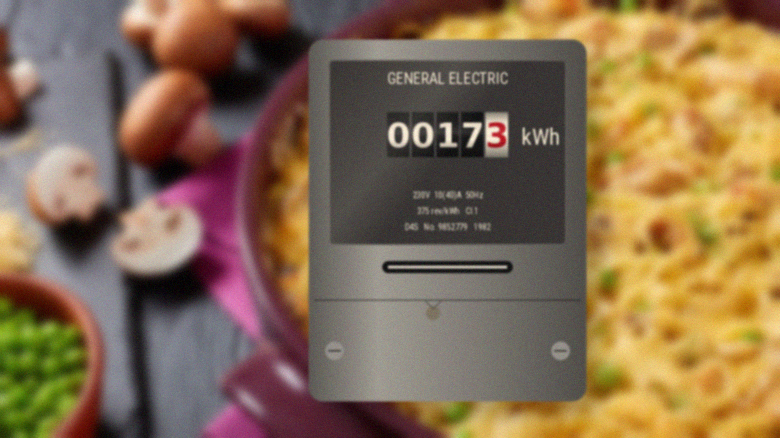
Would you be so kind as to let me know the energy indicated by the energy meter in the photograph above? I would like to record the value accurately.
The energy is 17.3 kWh
